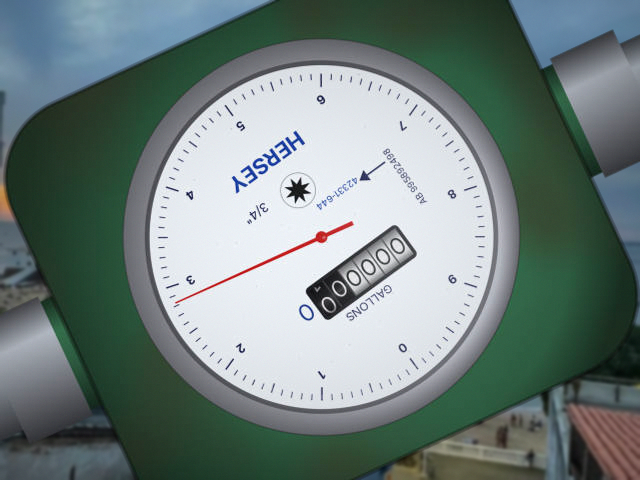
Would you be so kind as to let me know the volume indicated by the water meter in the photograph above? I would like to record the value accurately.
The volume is 2.8 gal
